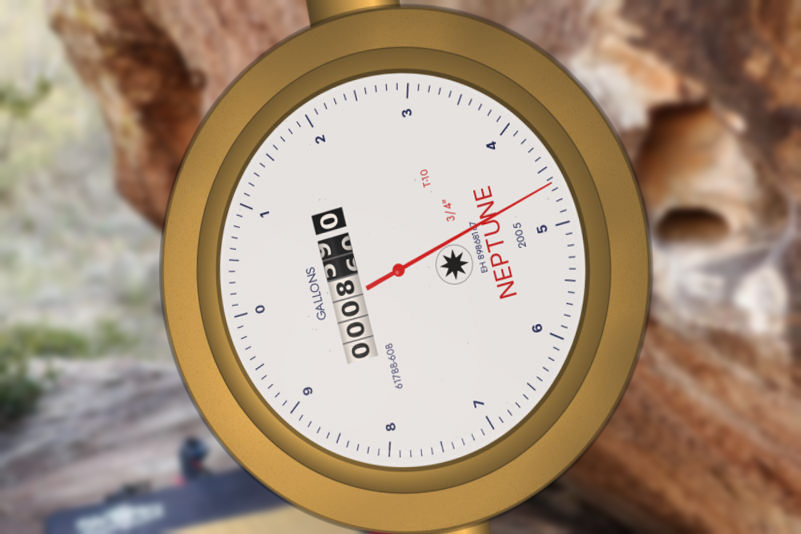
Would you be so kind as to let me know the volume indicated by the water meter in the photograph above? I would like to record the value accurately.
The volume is 8594.6 gal
